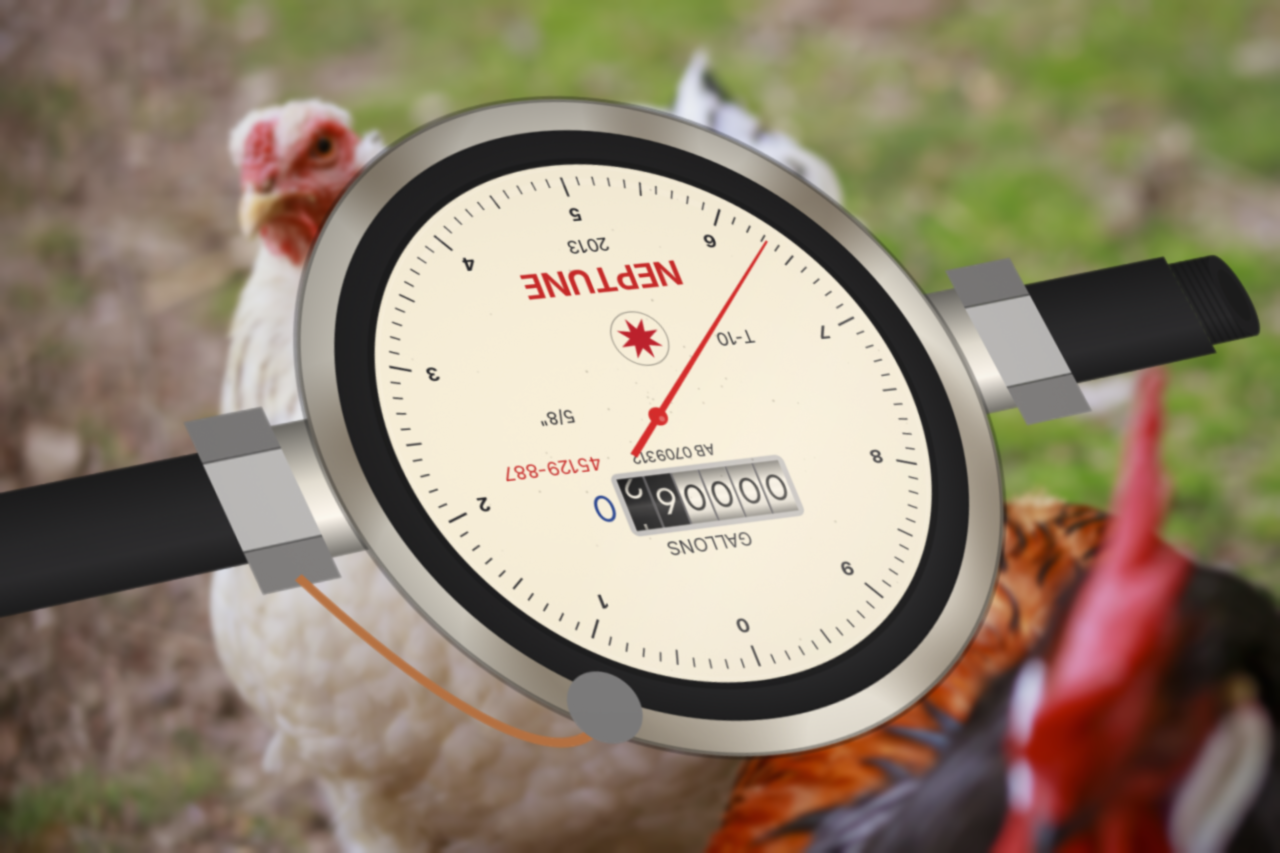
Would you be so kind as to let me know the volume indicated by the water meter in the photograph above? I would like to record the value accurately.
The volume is 616.3 gal
